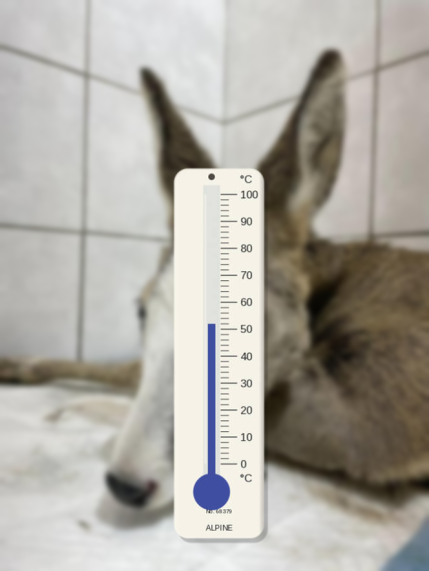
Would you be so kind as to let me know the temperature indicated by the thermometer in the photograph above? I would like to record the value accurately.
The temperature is 52 °C
